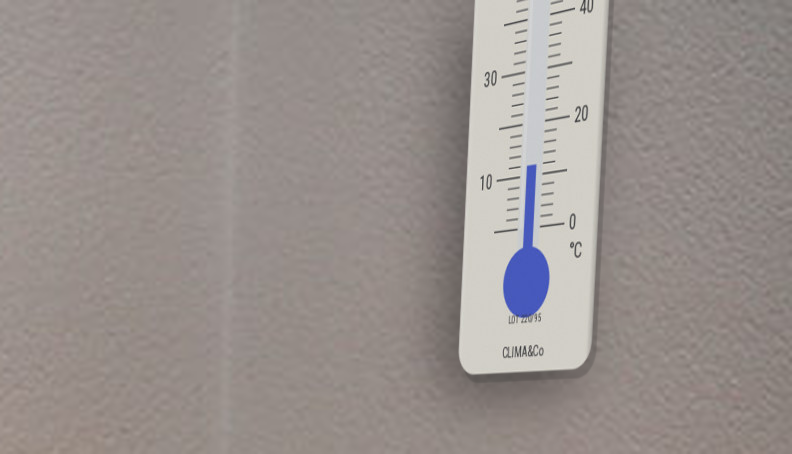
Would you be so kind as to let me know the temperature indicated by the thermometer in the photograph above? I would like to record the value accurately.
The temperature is 12 °C
